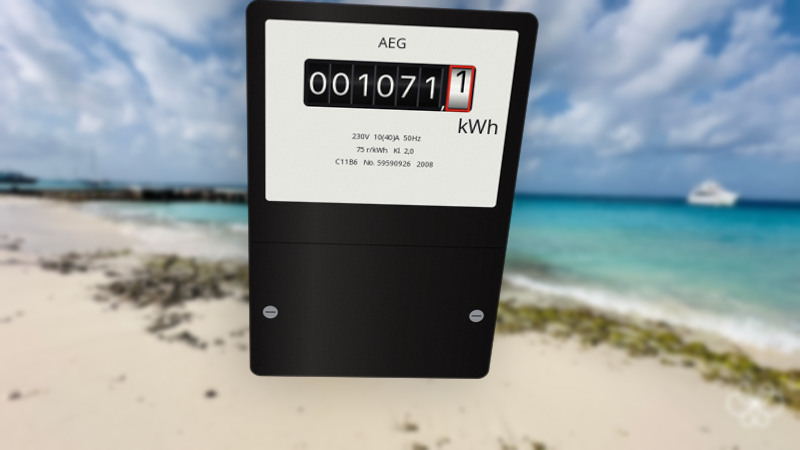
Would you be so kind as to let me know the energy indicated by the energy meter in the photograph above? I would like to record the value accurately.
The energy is 1071.1 kWh
